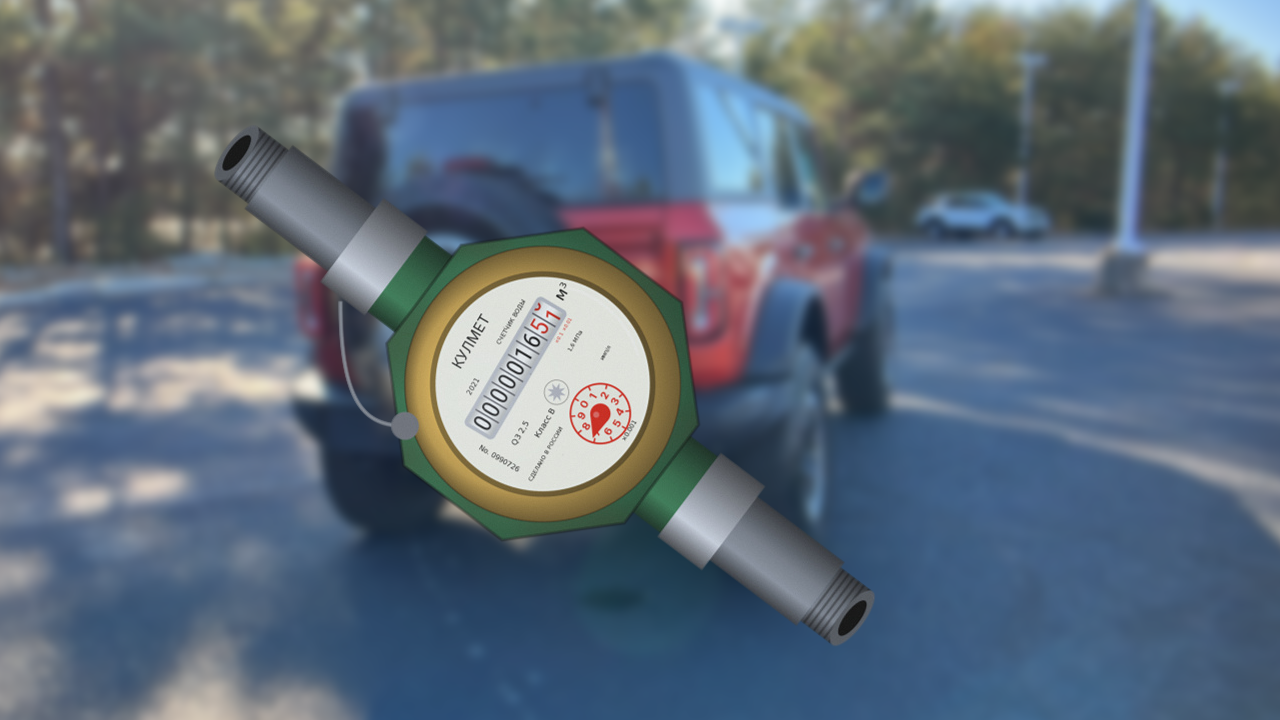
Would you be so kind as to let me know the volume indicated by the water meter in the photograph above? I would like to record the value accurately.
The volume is 16.507 m³
